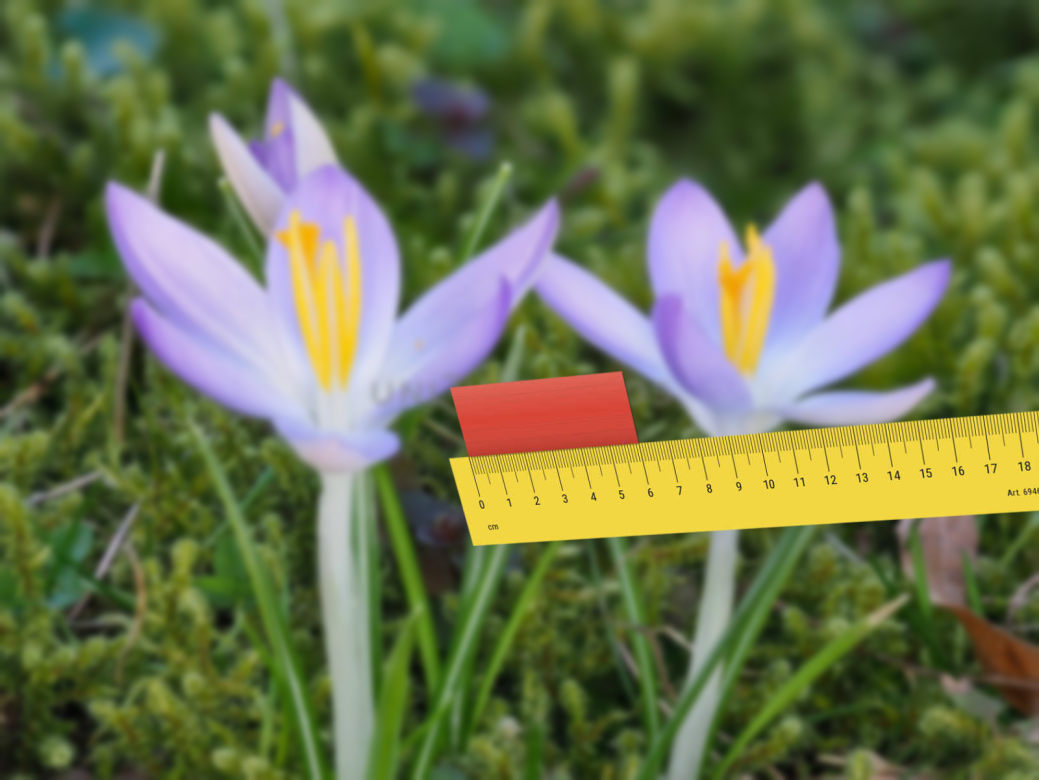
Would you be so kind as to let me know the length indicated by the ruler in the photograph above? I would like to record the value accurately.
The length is 6 cm
